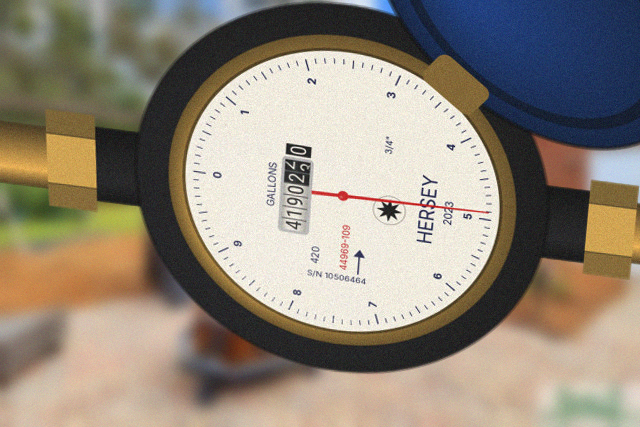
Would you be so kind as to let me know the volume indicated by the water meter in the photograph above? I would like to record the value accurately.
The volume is 4190224.9 gal
